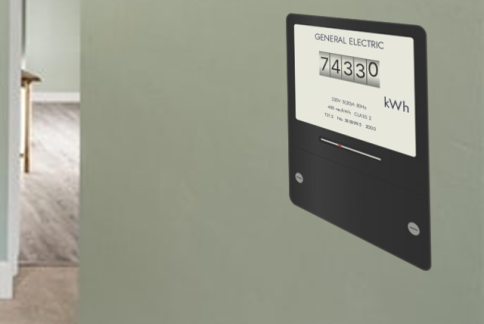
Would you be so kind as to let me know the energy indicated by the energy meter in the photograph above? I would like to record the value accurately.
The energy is 74330 kWh
